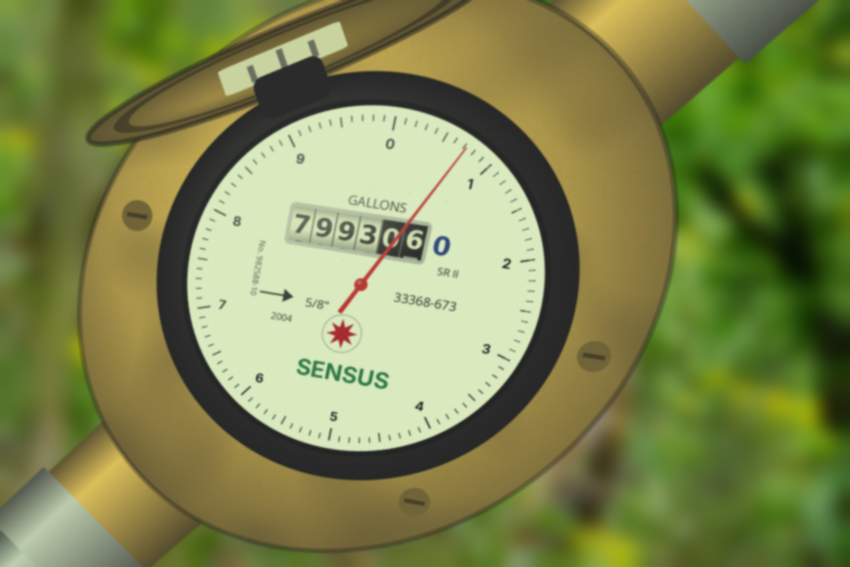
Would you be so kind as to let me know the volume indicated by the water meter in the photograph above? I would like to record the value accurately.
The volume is 7993060.7 gal
